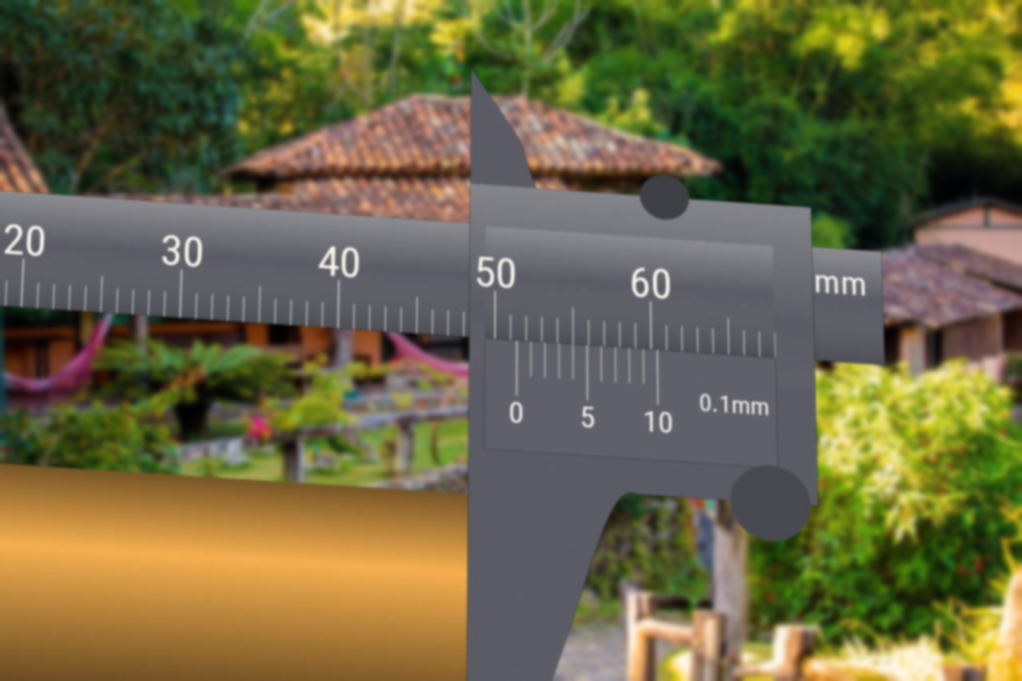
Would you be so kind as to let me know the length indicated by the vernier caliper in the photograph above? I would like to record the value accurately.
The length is 51.4 mm
